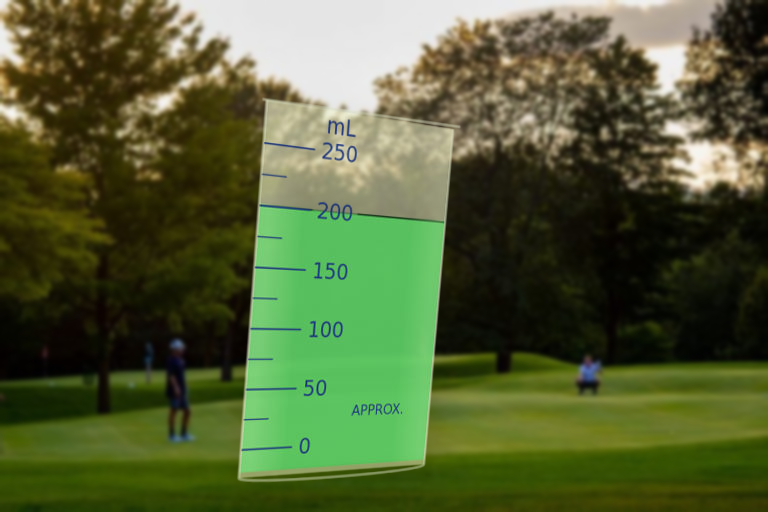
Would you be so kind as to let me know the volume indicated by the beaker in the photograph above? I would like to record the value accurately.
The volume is 200 mL
